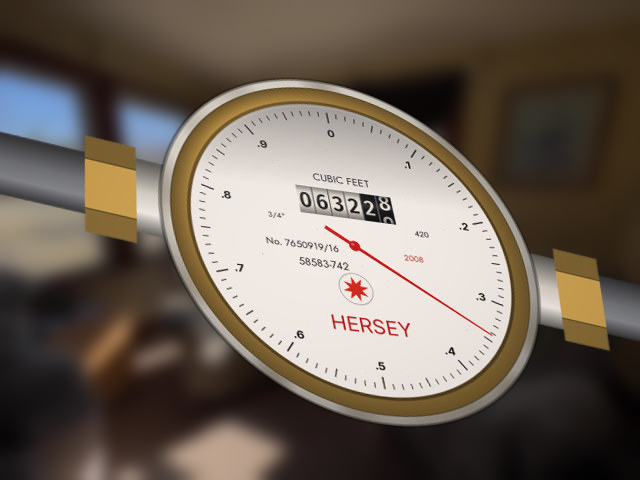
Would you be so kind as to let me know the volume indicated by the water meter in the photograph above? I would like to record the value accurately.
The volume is 63228.34 ft³
